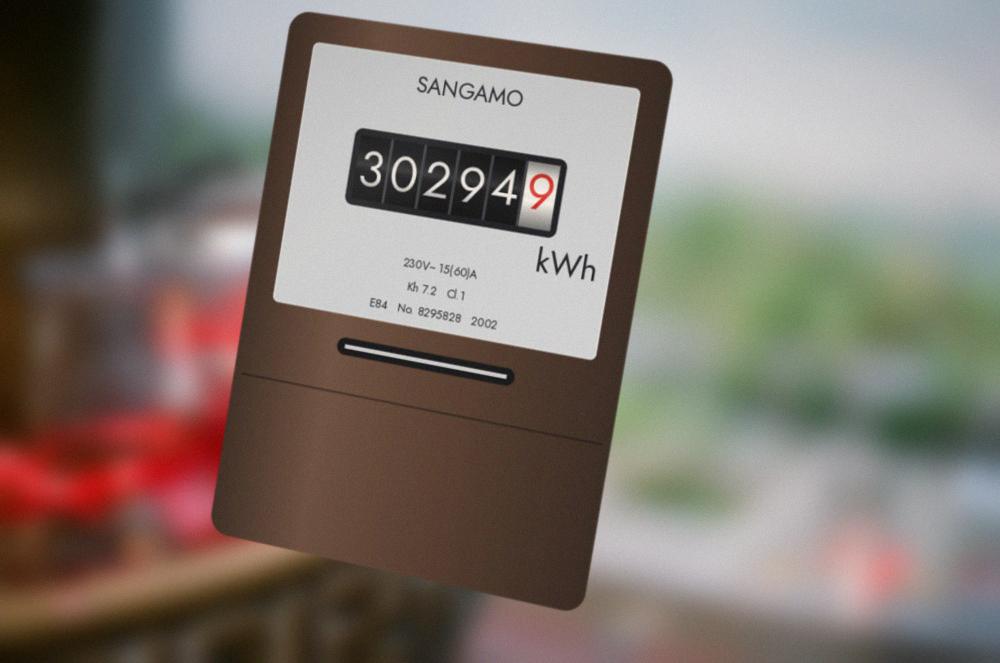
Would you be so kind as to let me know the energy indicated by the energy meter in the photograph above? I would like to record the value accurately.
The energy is 30294.9 kWh
